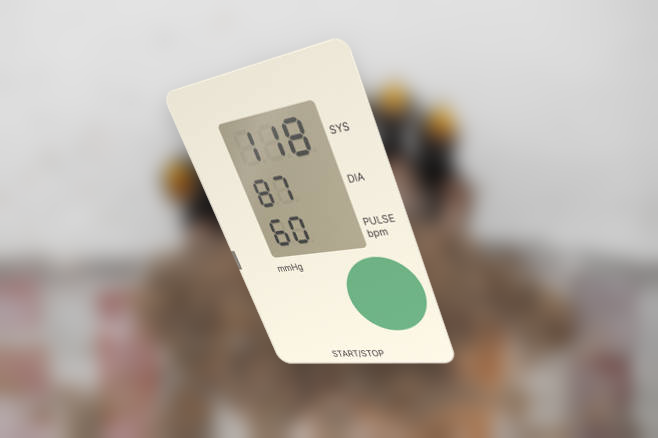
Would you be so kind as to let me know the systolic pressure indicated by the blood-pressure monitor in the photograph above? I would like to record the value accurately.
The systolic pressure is 118 mmHg
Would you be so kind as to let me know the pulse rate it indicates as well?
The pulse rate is 60 bpm
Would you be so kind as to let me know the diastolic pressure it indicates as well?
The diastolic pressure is 87 mmHg
